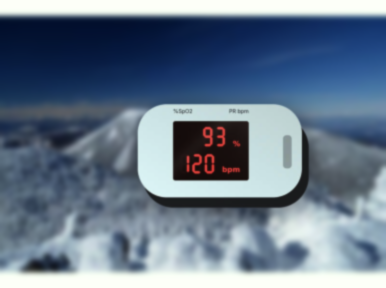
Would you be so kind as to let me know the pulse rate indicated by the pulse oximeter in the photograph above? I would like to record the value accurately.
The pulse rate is 120 bpm
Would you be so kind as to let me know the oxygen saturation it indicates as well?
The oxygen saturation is 93 %
